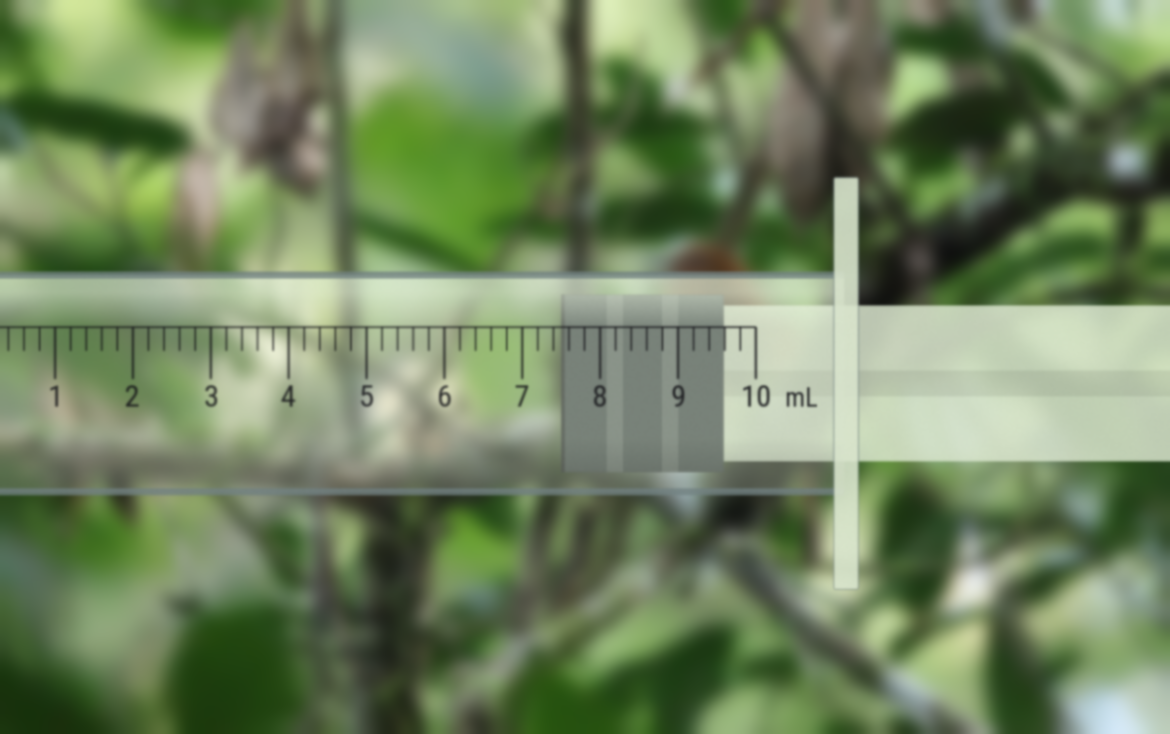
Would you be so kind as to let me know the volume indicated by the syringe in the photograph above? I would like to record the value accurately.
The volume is 7.5 mL
